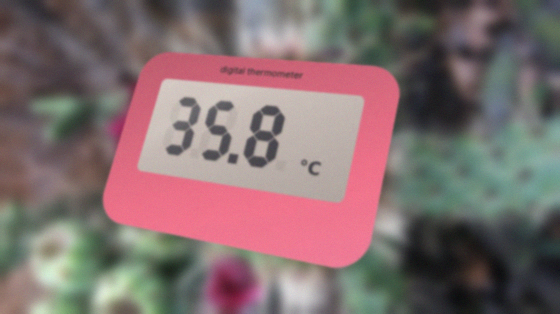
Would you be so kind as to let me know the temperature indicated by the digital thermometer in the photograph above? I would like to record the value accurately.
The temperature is 35.8 °C
